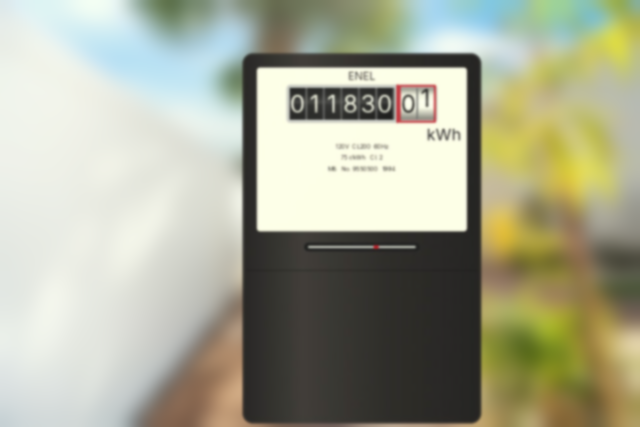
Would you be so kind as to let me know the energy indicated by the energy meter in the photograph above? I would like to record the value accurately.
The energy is 11830.01 kWh
